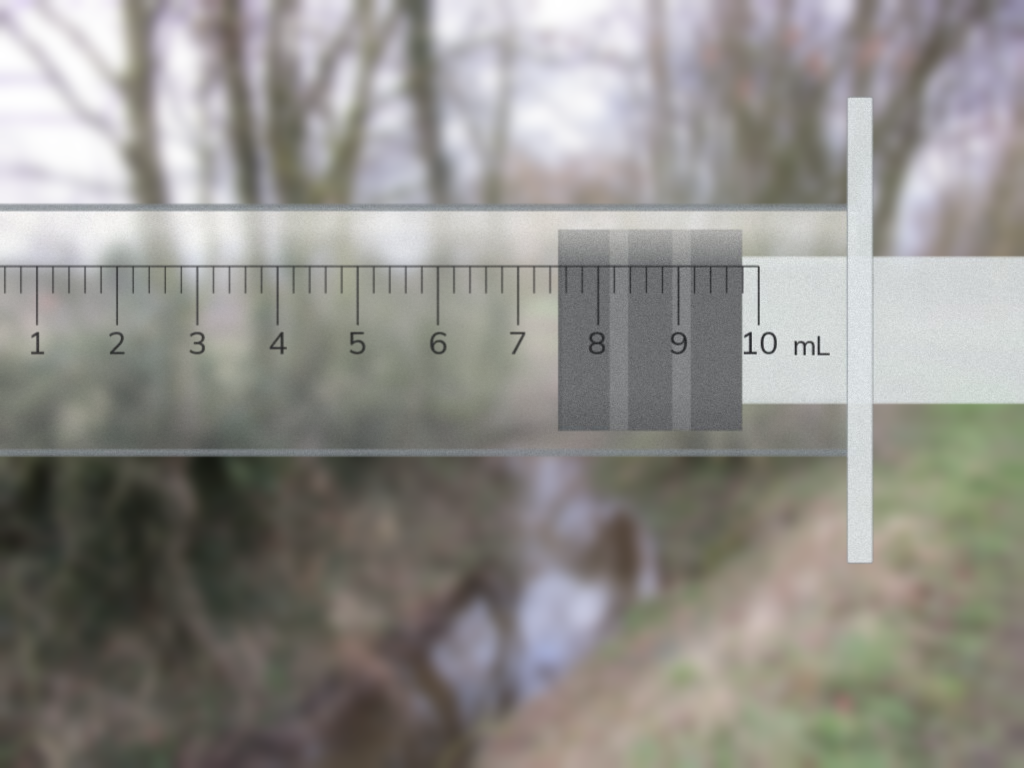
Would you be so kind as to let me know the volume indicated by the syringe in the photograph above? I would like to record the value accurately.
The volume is 7.5 mL
